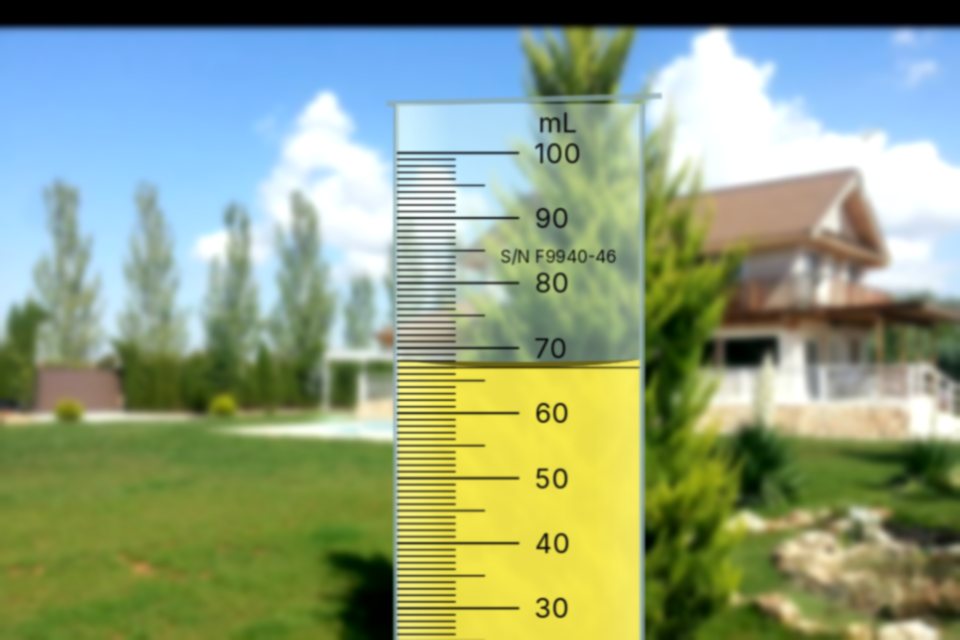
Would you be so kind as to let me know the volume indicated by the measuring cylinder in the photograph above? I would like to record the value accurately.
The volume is 67 mL
